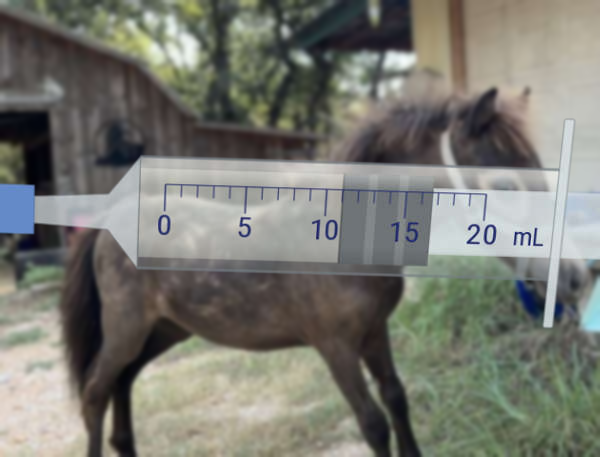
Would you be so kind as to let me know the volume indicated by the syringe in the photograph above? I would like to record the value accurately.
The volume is 11 mL
